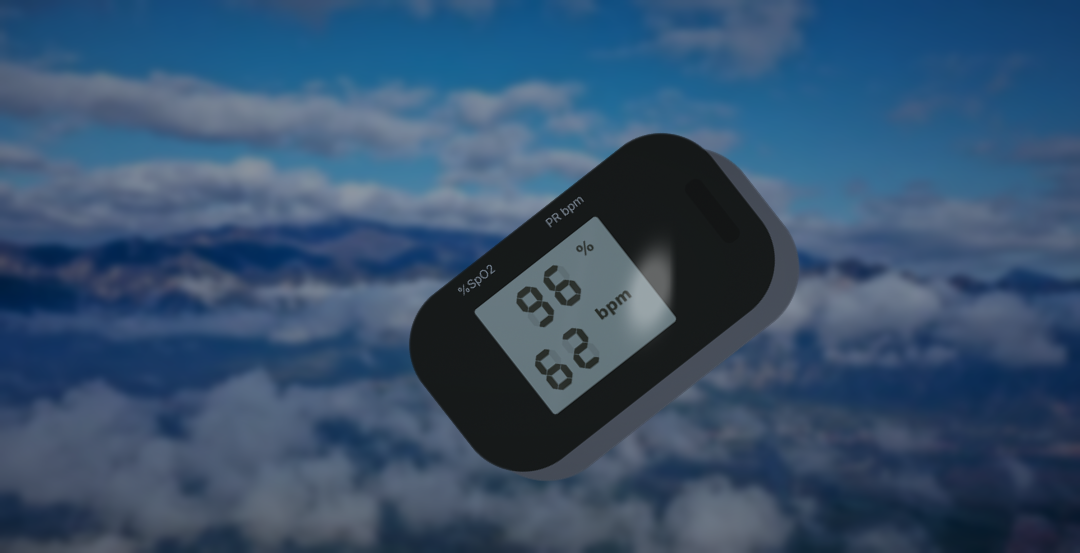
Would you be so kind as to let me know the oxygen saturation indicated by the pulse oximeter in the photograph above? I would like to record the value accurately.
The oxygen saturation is 96 %
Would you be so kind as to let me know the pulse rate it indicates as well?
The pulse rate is 62 bpm
